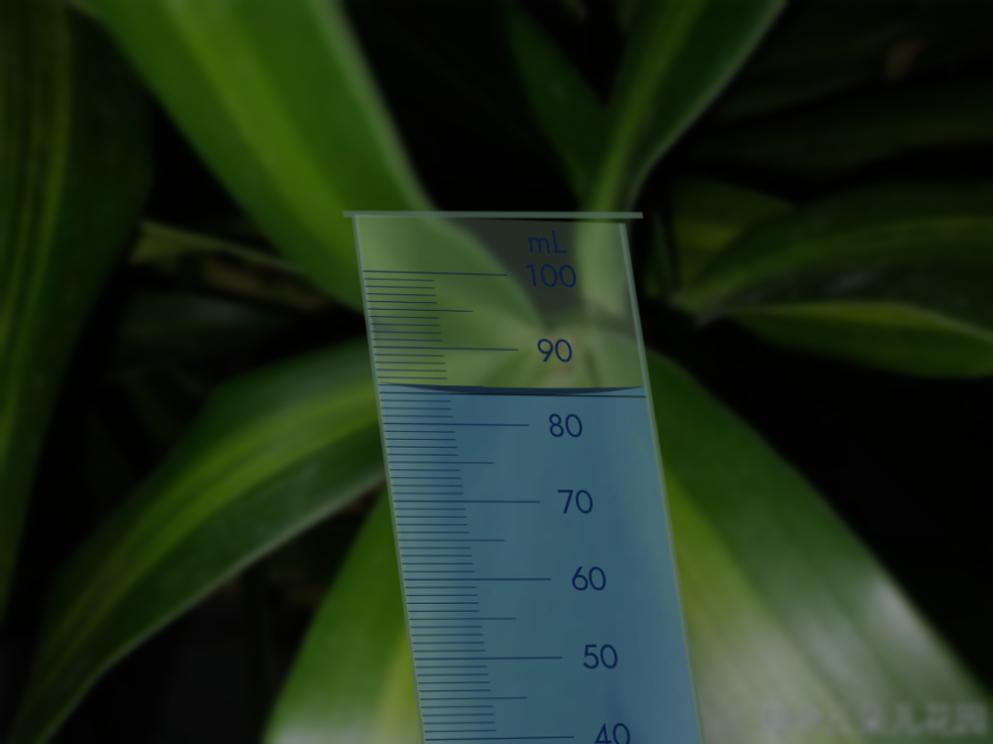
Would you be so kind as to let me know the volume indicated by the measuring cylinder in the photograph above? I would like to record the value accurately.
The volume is 84 mL
